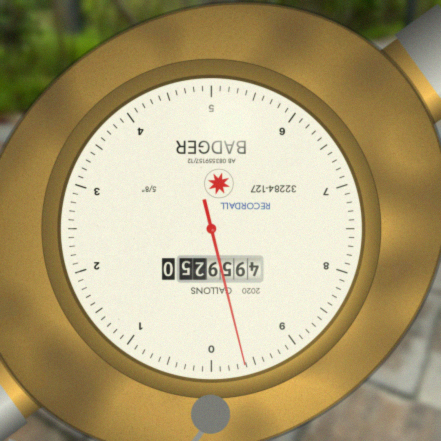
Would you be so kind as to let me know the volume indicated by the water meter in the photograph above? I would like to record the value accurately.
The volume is 4959249.6 gal
